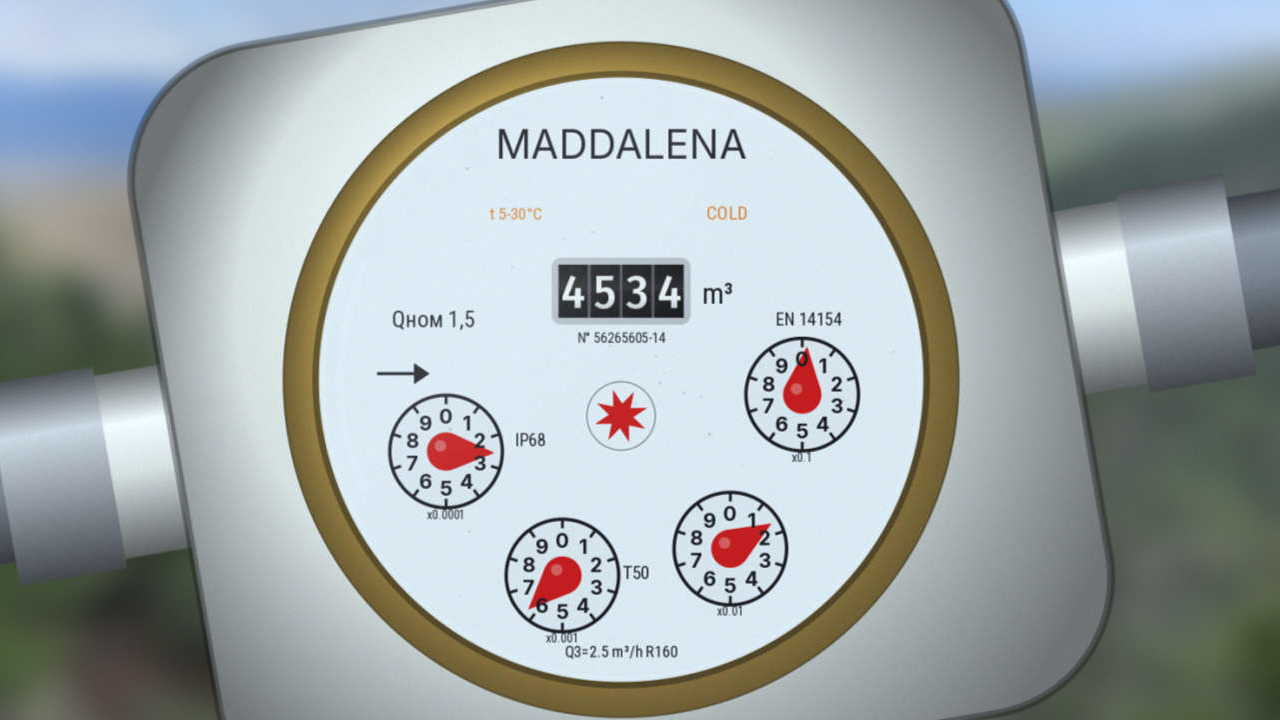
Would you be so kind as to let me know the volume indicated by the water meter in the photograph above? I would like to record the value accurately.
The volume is 4534.0162 m³
